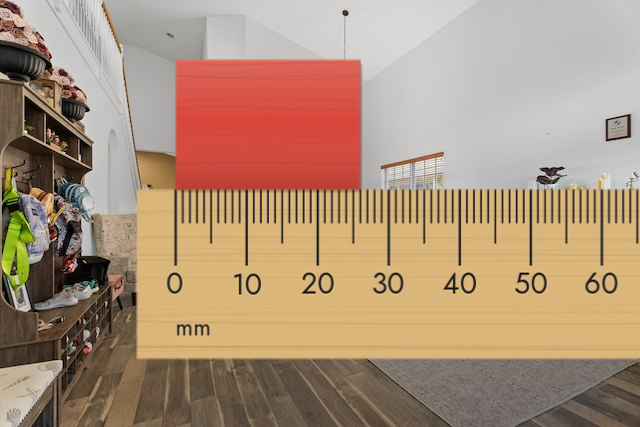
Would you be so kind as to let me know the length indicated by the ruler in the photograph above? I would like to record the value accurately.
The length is 26 mm
